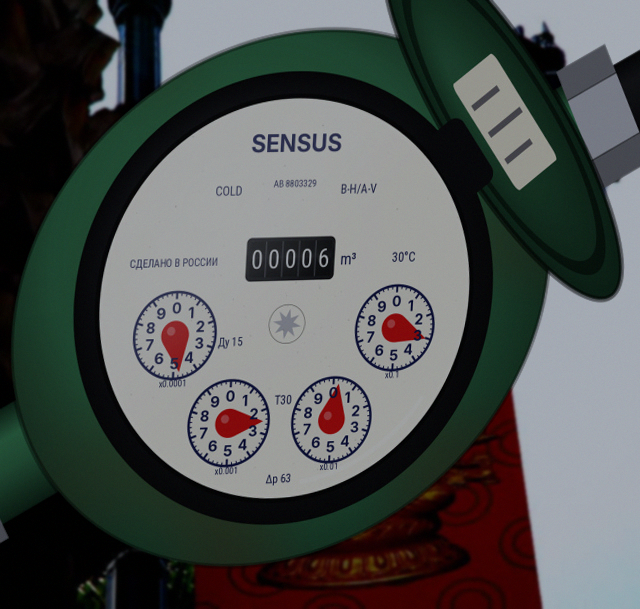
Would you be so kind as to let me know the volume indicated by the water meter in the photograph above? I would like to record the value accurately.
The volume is 6.3024 m³
